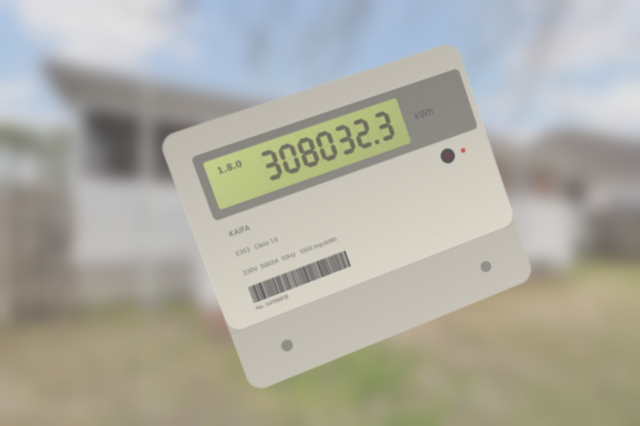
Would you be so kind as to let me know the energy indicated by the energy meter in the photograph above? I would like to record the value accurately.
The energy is 308032.3 kWh
